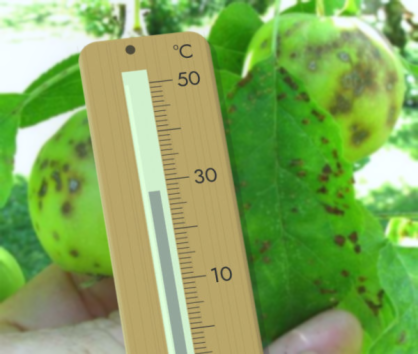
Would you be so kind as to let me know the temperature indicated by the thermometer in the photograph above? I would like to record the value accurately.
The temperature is 28 °C
